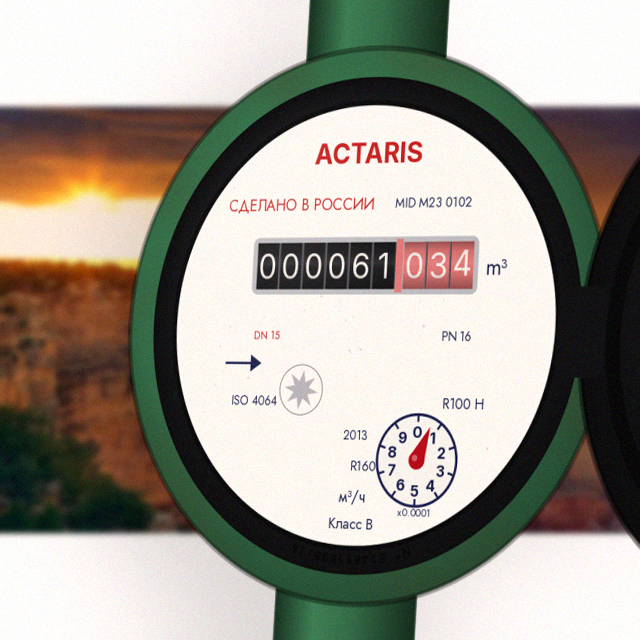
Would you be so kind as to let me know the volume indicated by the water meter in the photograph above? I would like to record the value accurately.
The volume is 61.0340 m³
